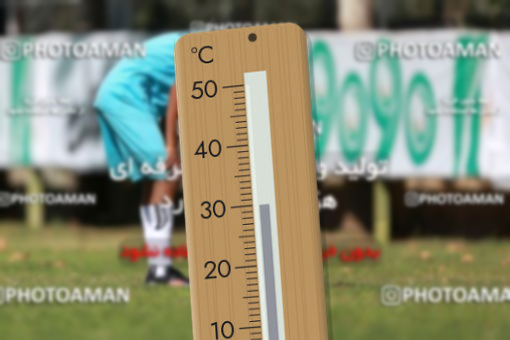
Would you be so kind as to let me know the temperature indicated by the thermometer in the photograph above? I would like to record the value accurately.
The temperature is 30 °C
